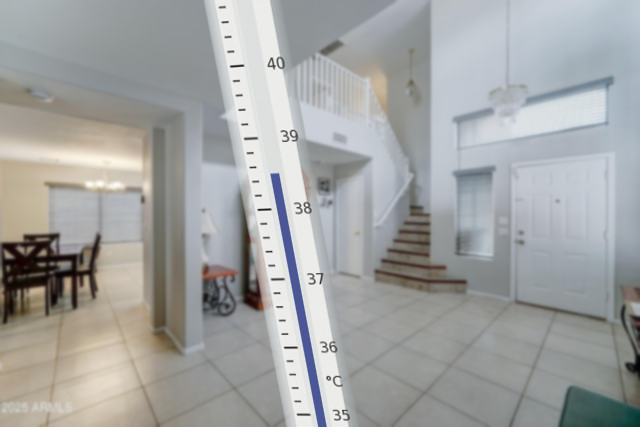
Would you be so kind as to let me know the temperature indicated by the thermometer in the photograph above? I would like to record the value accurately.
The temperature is 38.5 °C
